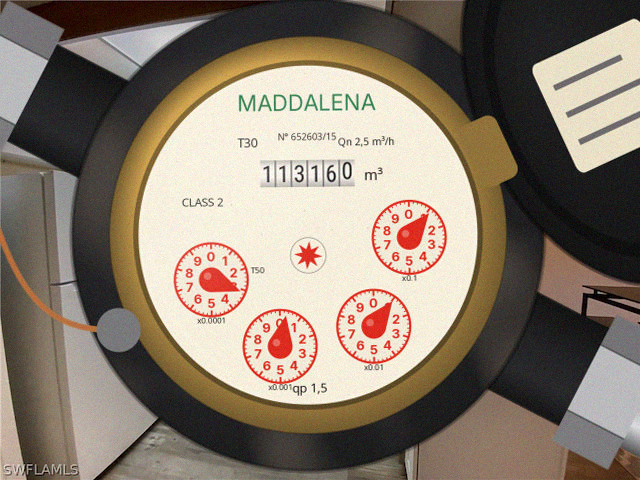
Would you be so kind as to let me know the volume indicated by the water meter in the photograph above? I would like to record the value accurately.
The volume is 113160.1103 m³
